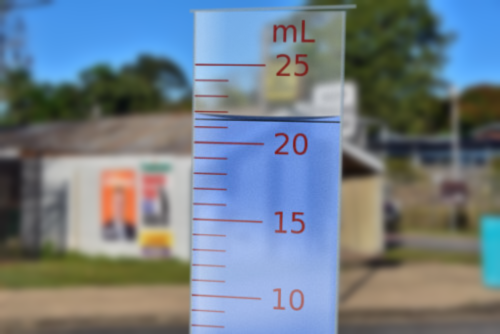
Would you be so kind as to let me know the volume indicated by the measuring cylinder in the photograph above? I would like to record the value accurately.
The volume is 21.5 mL
